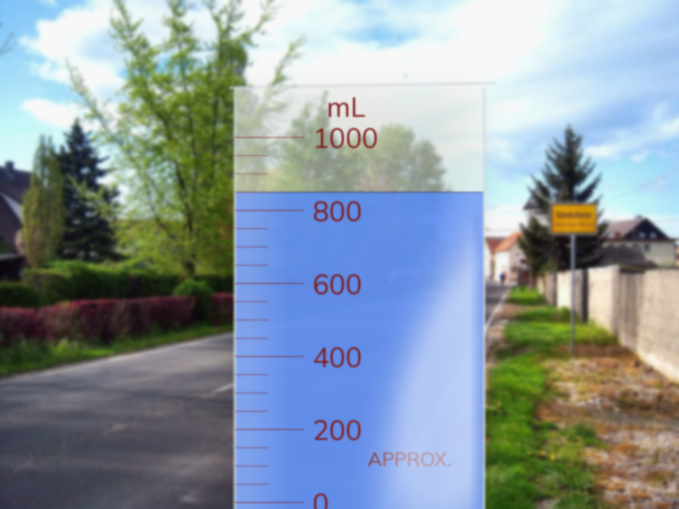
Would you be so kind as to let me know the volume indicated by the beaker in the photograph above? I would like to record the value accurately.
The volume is 850 mL
